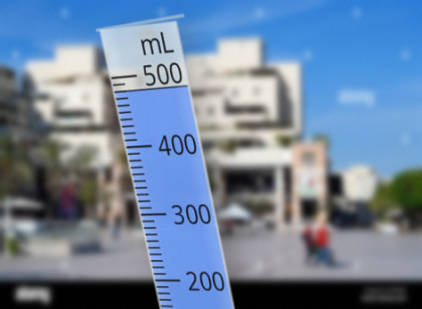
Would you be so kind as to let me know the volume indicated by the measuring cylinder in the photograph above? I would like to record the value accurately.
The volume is 480 mL
